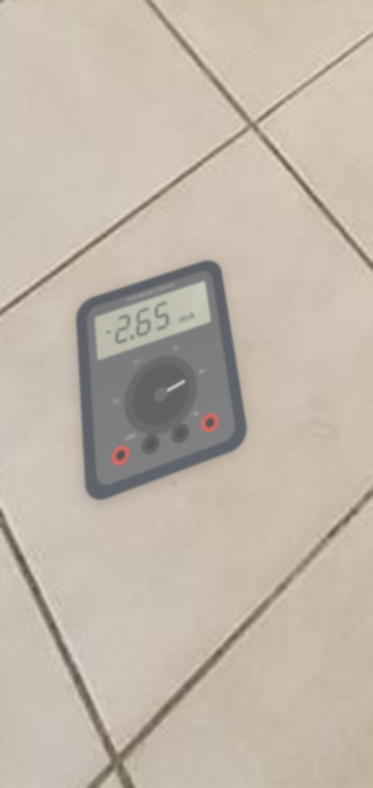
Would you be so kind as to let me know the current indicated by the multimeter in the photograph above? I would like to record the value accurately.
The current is -2.65 mA
